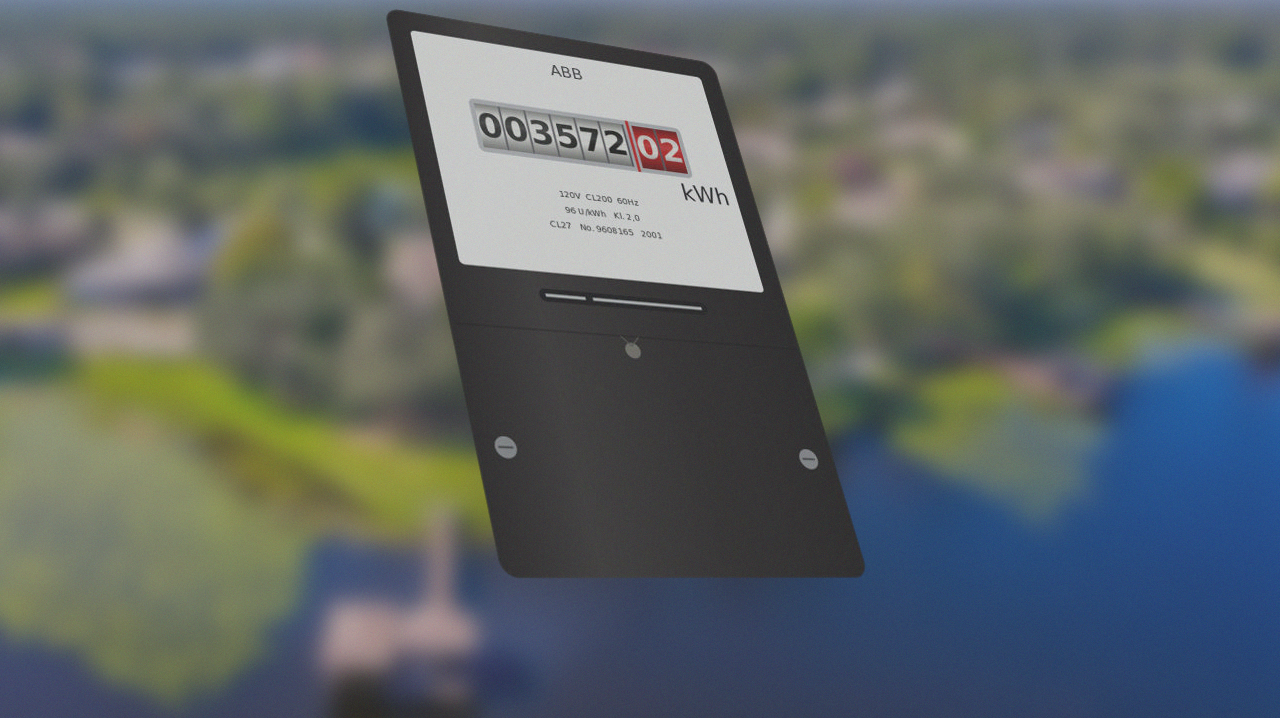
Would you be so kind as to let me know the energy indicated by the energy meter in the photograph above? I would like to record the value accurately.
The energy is 3572.02 kWh
